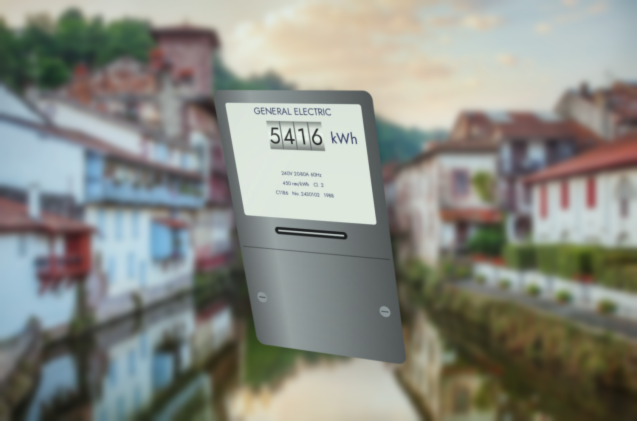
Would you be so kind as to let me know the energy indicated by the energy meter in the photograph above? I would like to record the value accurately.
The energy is 5416 kWh
